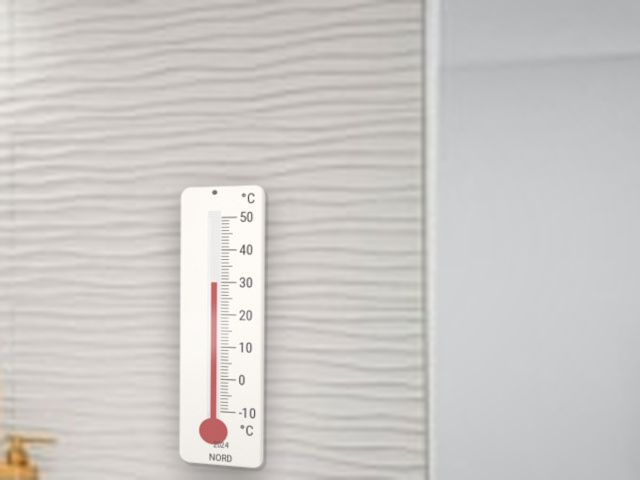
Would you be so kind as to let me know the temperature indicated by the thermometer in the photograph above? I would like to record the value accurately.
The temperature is 30 °C
